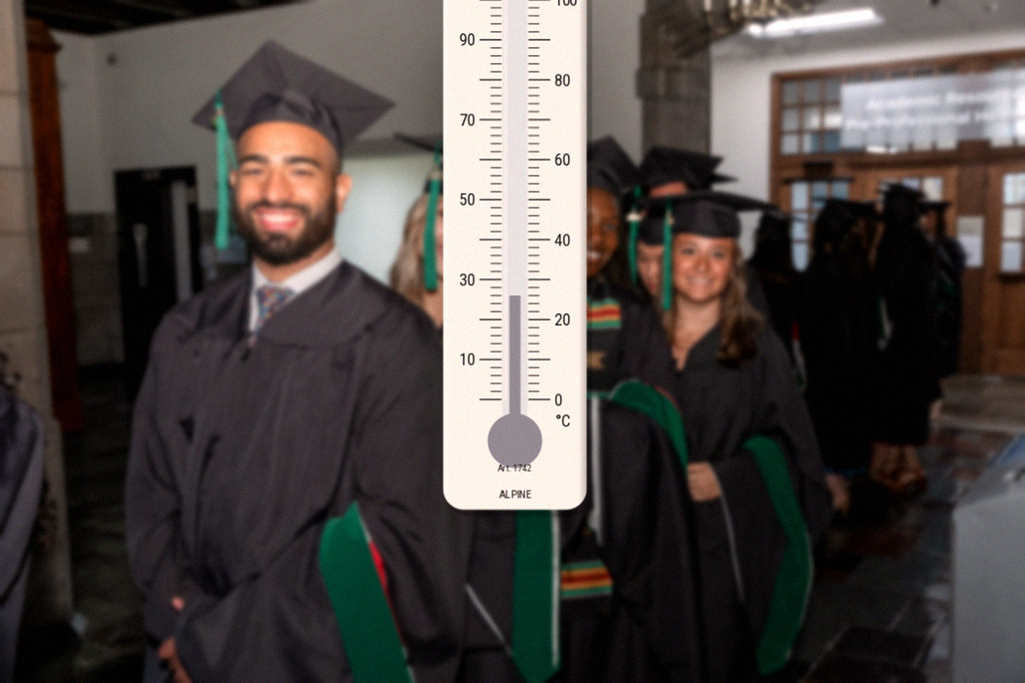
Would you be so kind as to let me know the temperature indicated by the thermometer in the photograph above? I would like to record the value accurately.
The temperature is 26 °C
